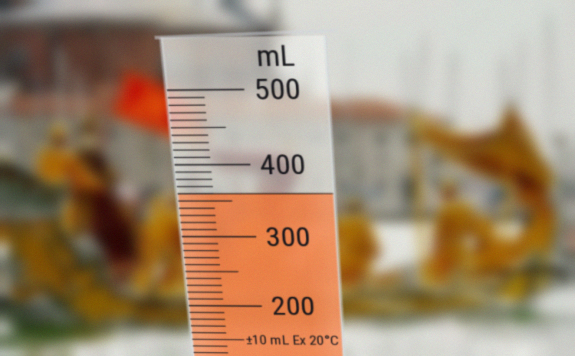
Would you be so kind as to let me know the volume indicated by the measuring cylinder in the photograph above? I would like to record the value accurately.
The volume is 360 mL
